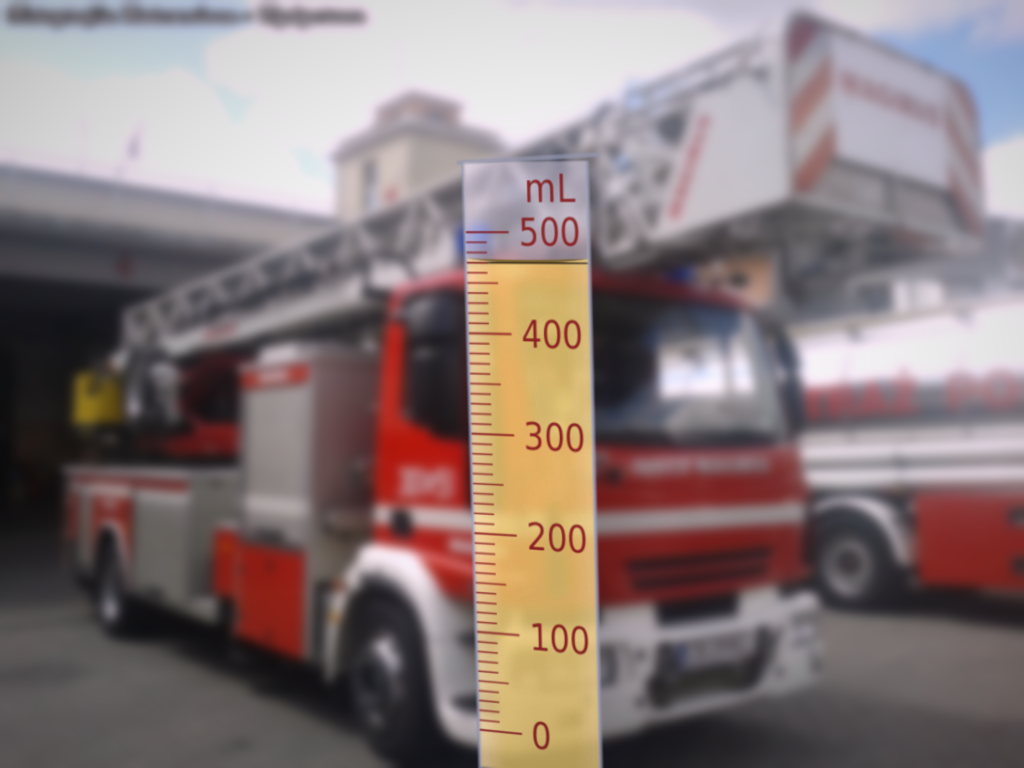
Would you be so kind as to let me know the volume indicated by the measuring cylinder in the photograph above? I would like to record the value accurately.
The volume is 470 mL
